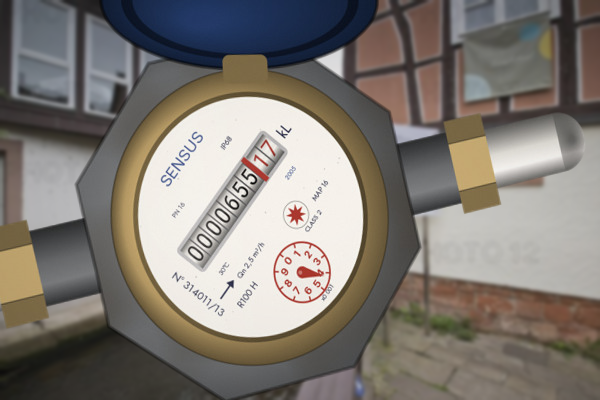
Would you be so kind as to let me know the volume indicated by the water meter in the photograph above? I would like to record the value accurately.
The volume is 655.174 kL
